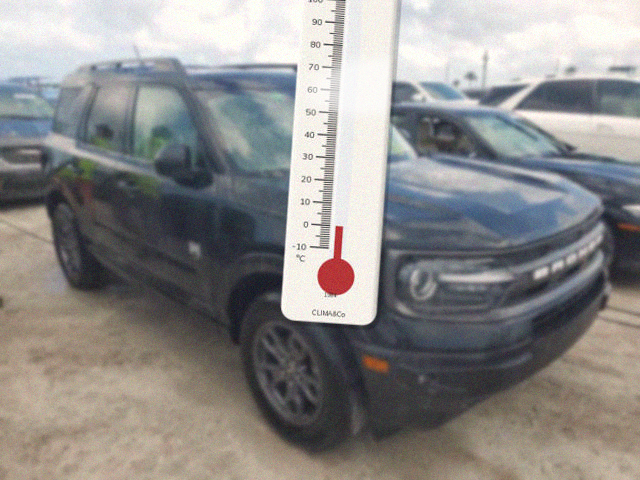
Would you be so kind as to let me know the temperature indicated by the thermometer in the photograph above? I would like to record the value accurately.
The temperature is 0 °C
